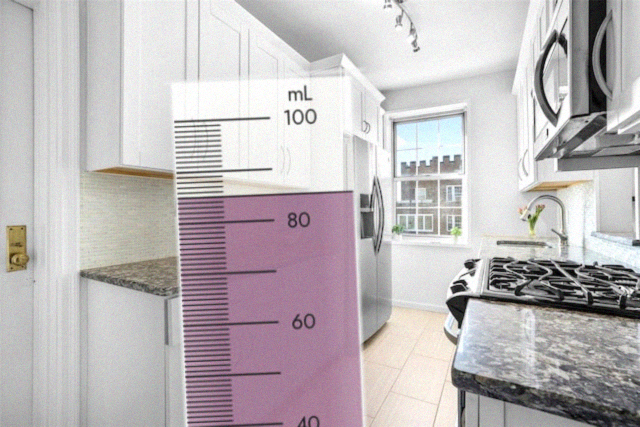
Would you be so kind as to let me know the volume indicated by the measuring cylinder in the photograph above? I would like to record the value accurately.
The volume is 85 mL
